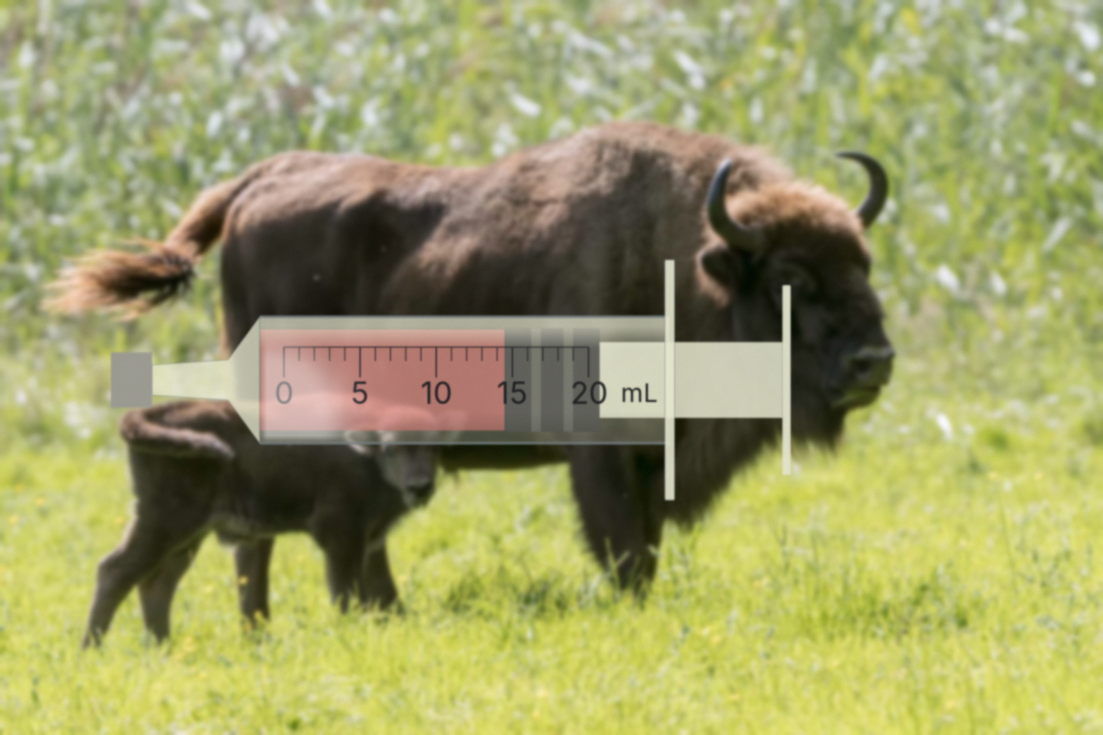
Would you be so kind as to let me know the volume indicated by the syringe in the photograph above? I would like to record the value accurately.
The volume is 14.5 mL
